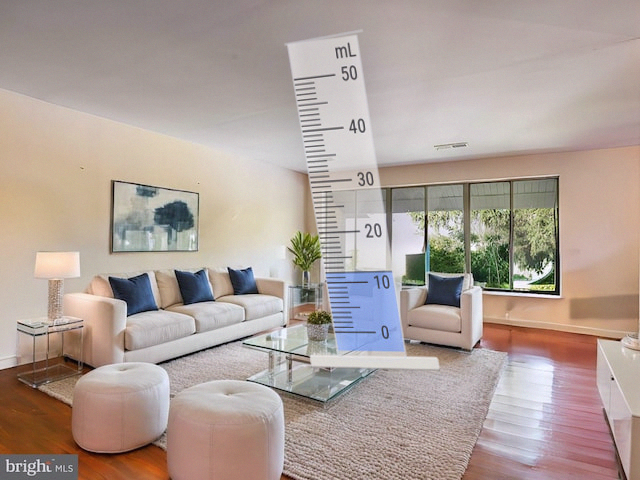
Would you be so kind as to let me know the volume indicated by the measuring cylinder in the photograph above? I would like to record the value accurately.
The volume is 12 mL
